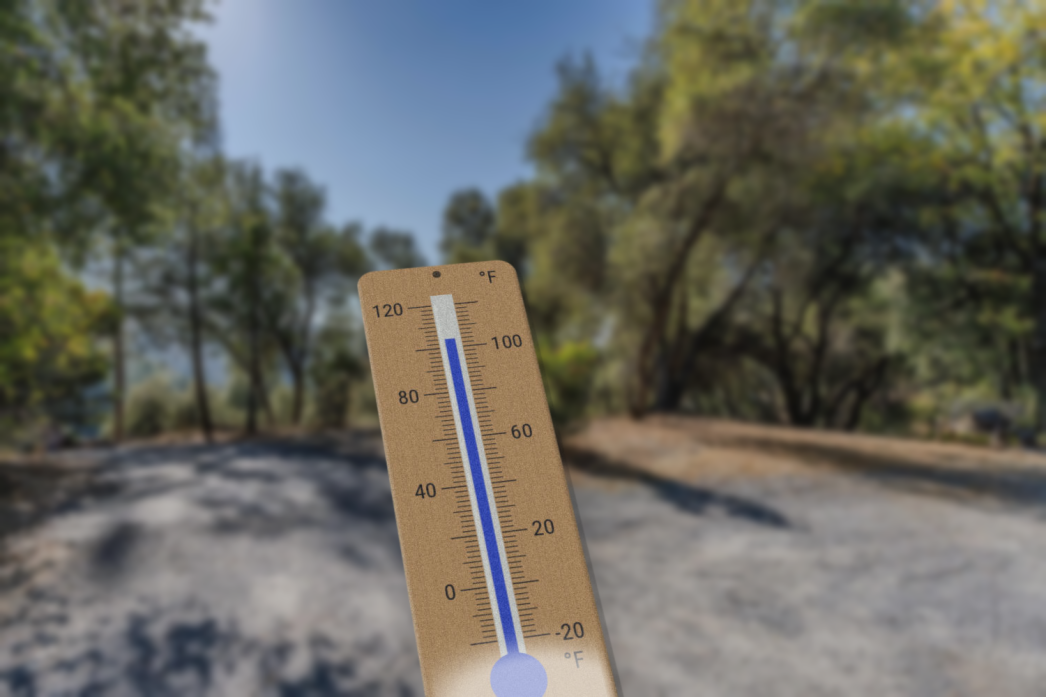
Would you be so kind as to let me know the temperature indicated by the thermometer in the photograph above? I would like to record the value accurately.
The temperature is 104 °F
